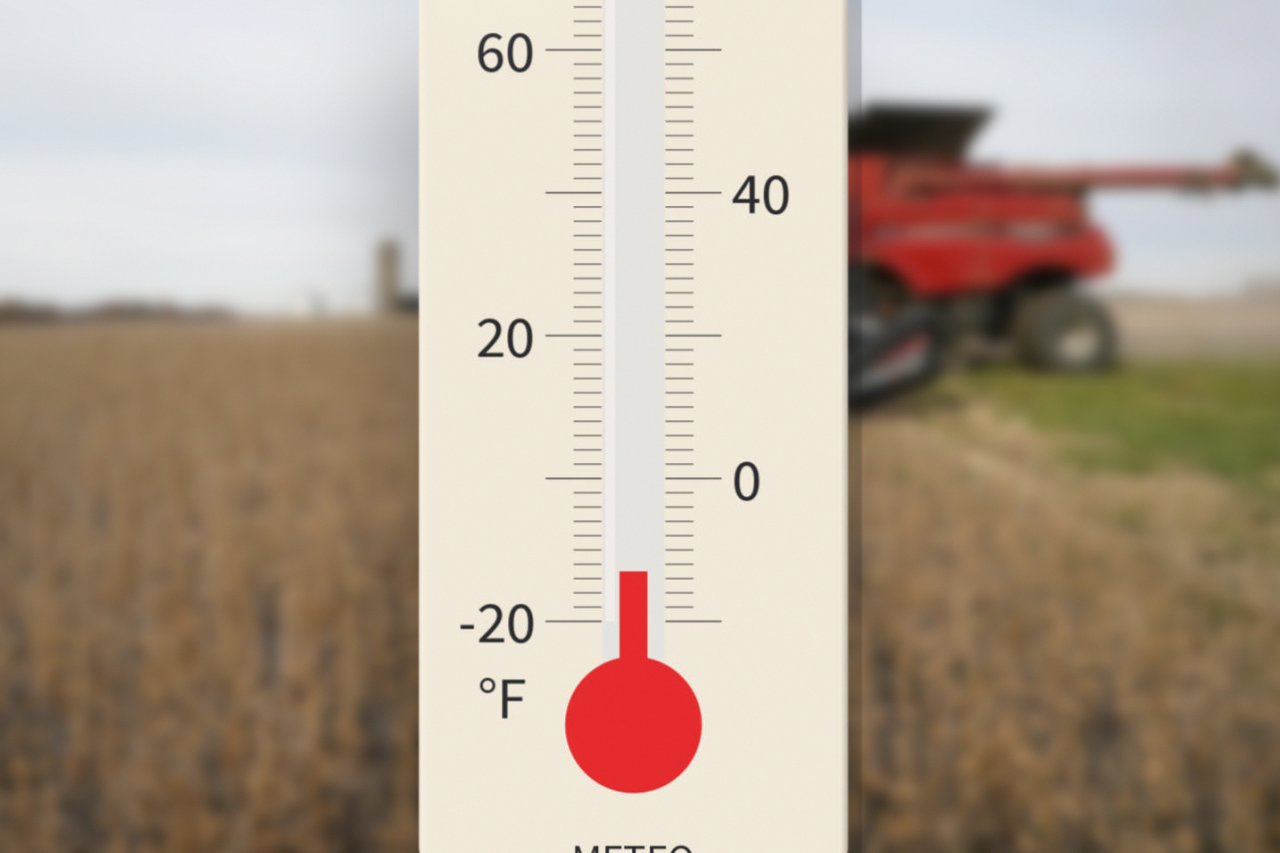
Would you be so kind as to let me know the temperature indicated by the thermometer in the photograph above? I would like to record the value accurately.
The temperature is -13 °F
